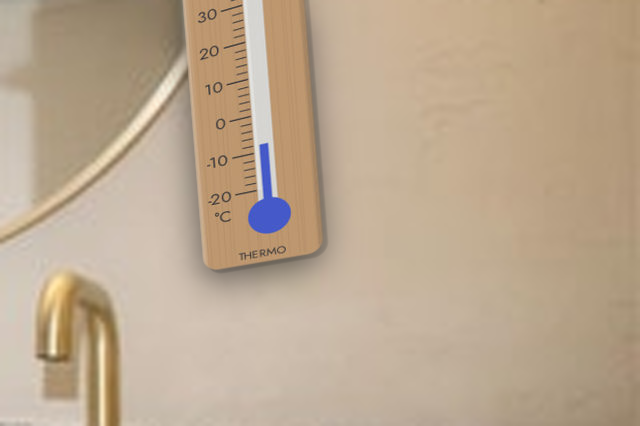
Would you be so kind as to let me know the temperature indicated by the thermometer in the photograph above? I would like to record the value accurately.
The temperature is -8 °C
